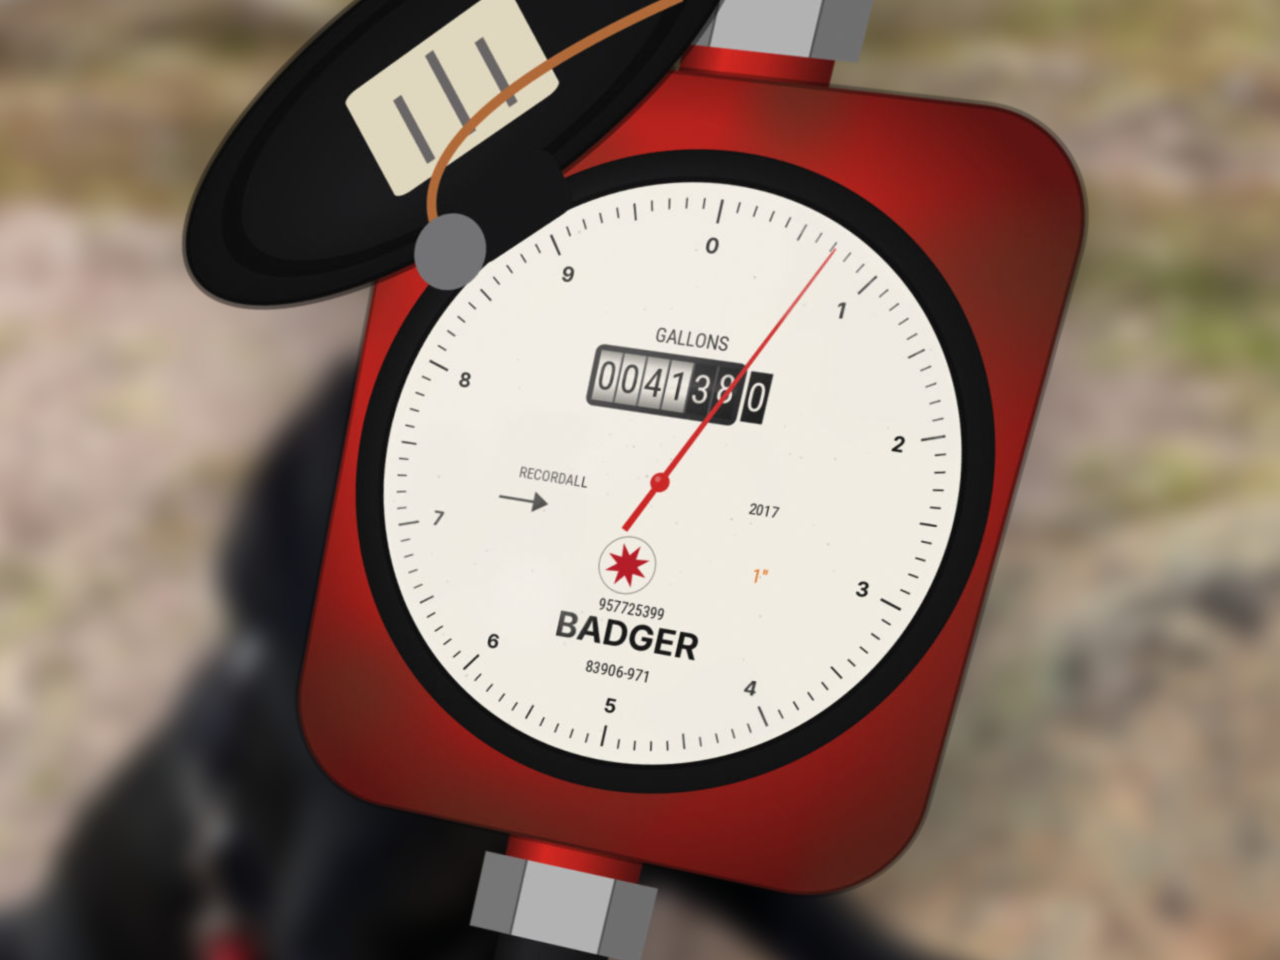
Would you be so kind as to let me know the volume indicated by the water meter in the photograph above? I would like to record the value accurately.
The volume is 41380.7 gal
